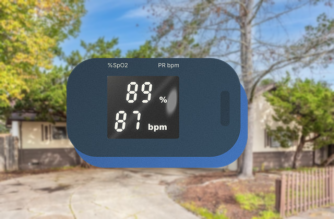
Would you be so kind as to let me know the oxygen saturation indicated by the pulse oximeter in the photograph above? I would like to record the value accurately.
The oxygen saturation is 89 %
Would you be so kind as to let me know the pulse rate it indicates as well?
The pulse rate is 87 bpm
